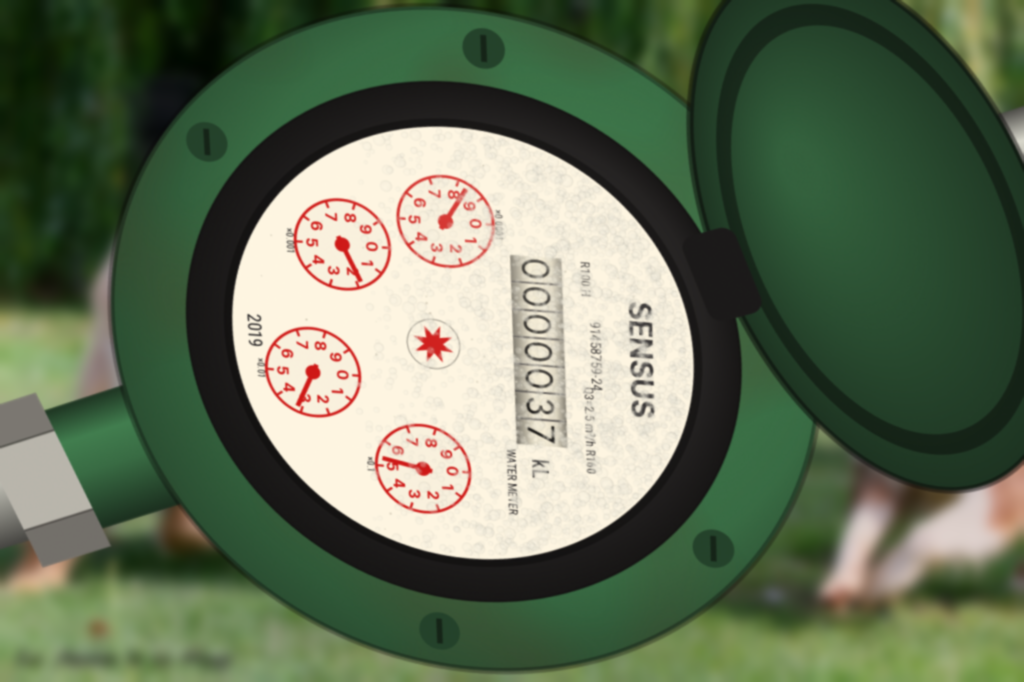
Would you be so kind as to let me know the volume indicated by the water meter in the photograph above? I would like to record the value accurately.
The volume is 37.5318 kL
